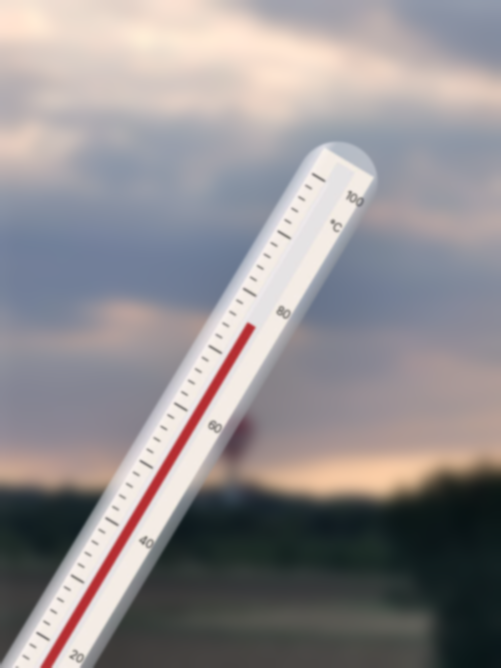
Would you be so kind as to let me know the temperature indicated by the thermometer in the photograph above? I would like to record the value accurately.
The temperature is 76 °C
